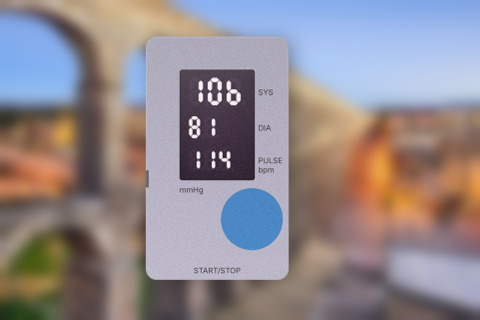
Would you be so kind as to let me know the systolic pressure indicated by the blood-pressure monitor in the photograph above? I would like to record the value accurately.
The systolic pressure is 106 mmHg
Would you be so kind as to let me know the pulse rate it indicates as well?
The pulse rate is 114 bpm
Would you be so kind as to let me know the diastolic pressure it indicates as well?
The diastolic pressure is 81 mmHg
